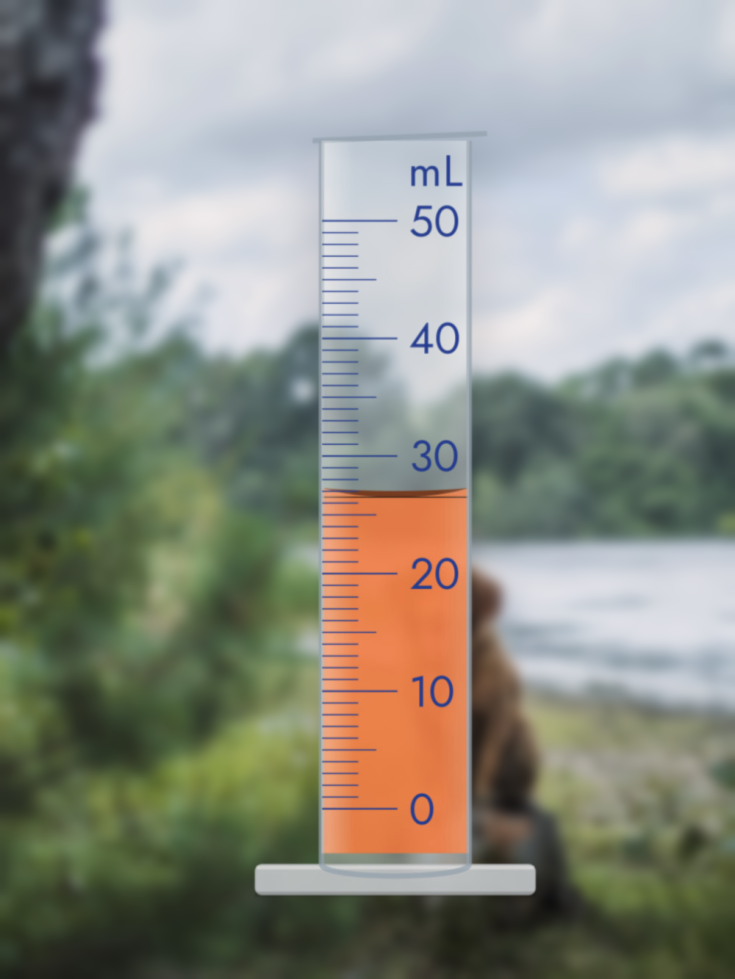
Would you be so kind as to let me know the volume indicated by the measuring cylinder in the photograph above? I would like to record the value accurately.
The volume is 26.5 mL
